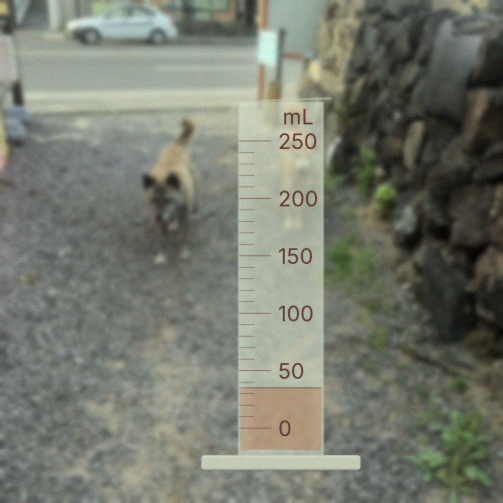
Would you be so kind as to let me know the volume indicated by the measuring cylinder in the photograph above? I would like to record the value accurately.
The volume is 35 mL
